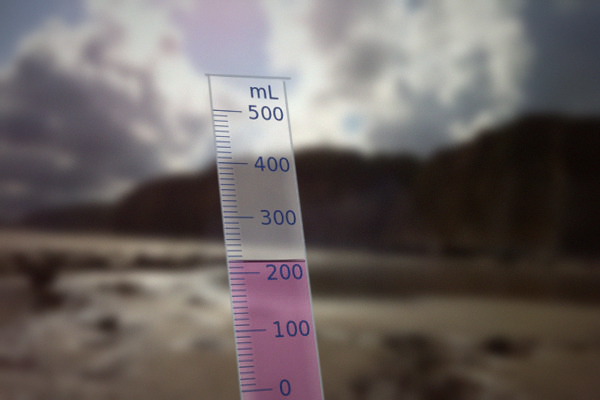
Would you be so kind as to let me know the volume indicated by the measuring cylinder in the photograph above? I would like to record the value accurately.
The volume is 220 mL
